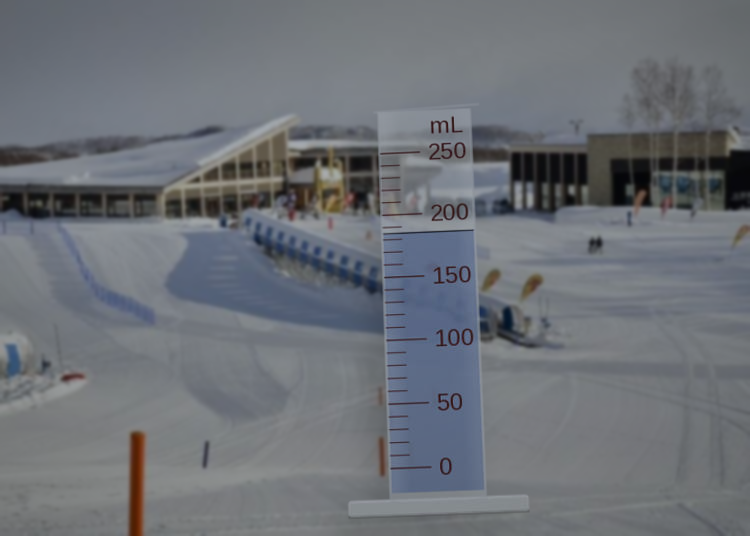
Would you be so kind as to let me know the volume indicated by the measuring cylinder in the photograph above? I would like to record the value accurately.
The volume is 185 mL
